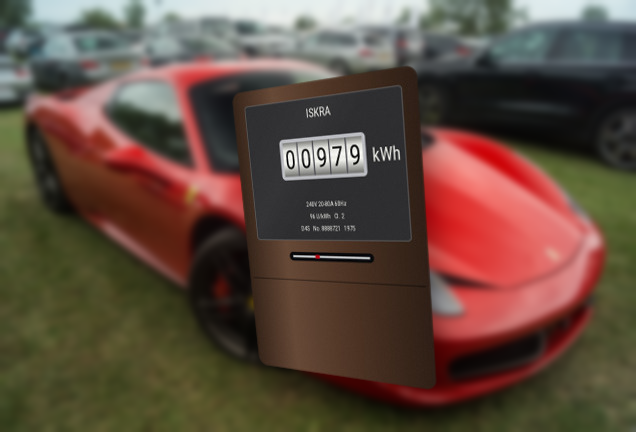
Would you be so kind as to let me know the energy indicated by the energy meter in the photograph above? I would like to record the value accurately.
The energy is 979 kWh
